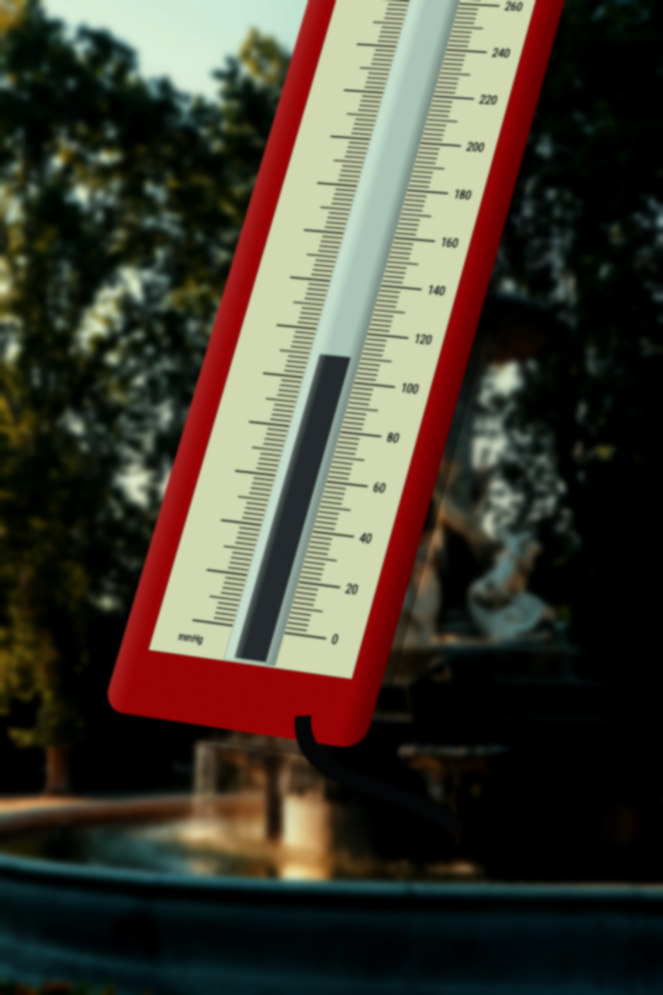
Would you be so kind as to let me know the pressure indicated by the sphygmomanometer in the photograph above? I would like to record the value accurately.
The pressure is 110 mmHg
